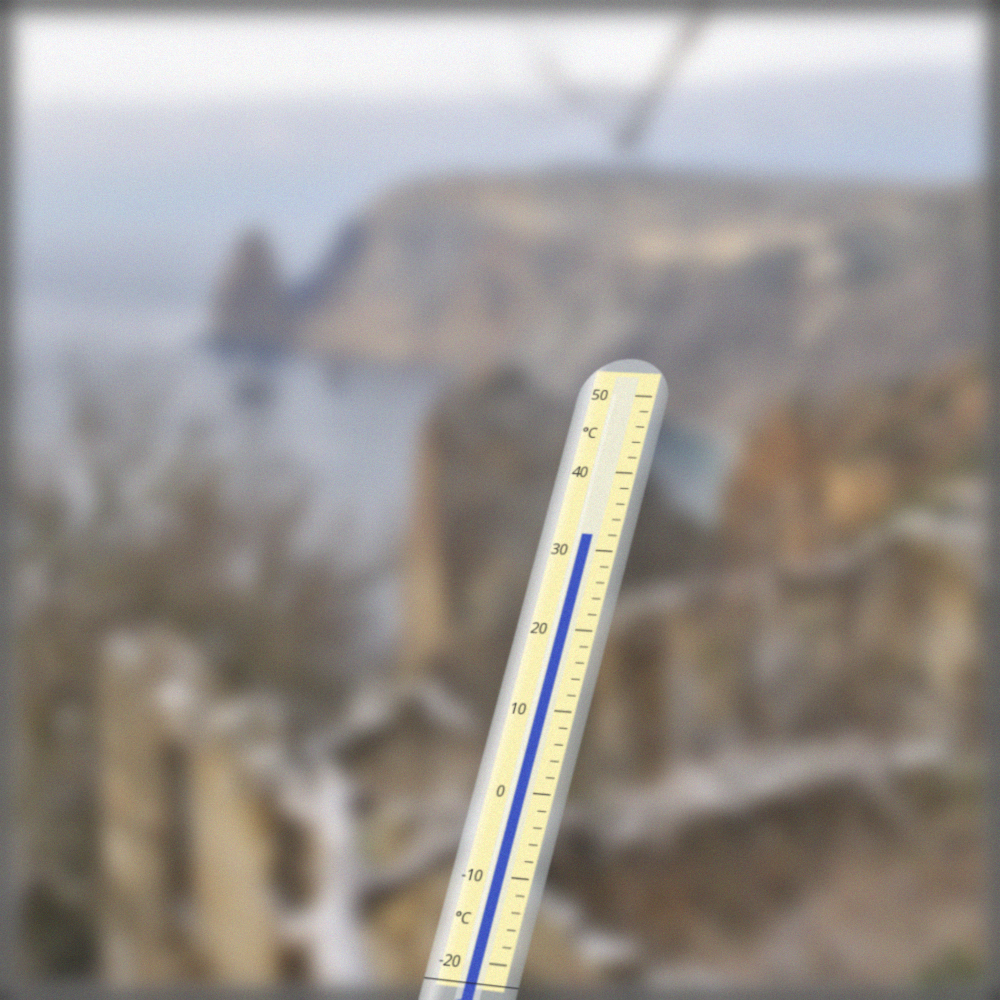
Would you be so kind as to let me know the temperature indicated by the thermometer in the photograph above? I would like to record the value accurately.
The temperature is 32 °C
